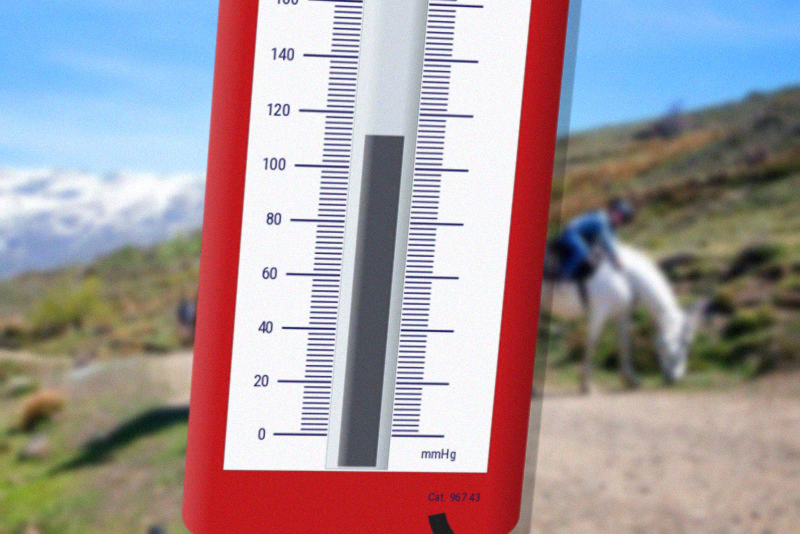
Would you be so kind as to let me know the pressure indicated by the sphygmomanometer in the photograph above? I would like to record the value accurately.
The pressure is 112 mmHg
